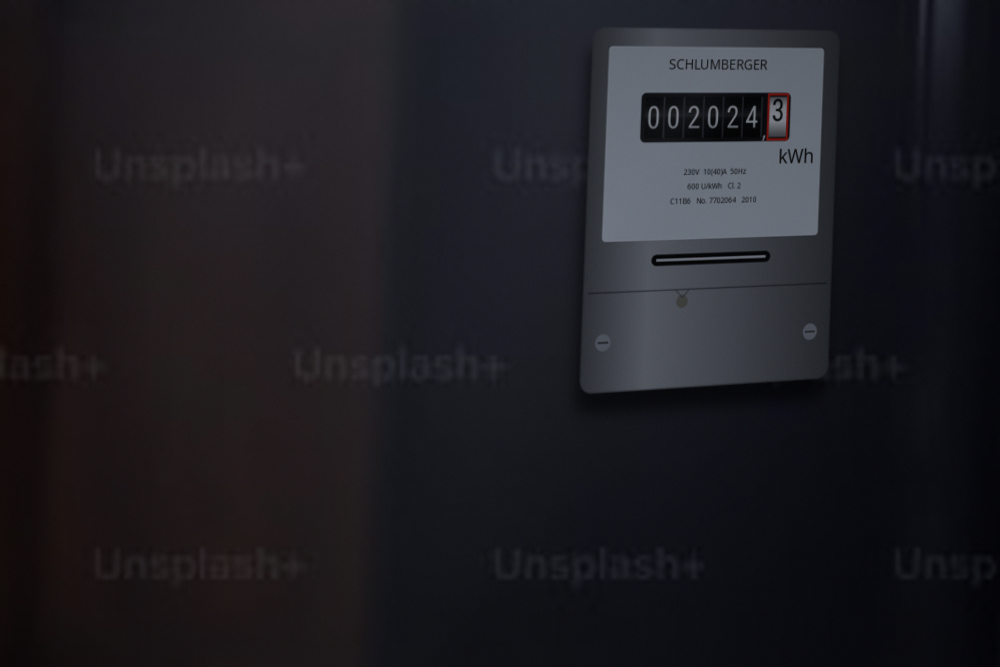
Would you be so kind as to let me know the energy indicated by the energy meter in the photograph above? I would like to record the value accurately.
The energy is 2024.3 kWh
